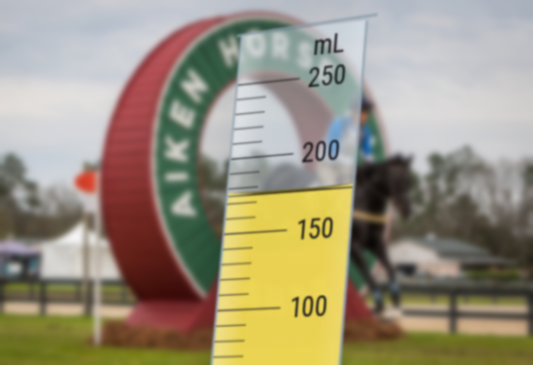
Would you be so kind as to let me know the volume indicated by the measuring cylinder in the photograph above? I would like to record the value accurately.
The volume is 175 mL
